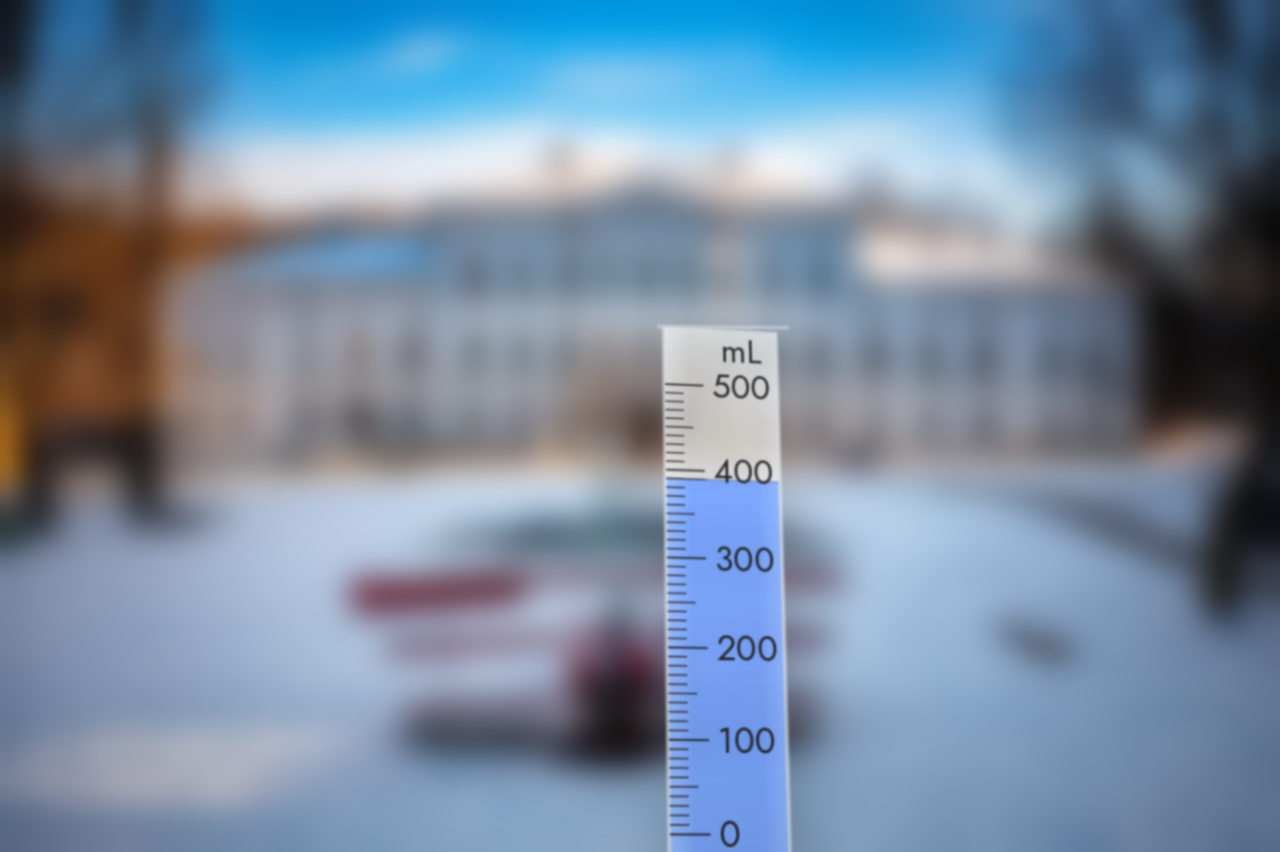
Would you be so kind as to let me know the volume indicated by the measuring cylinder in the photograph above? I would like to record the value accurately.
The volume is 390 mL
